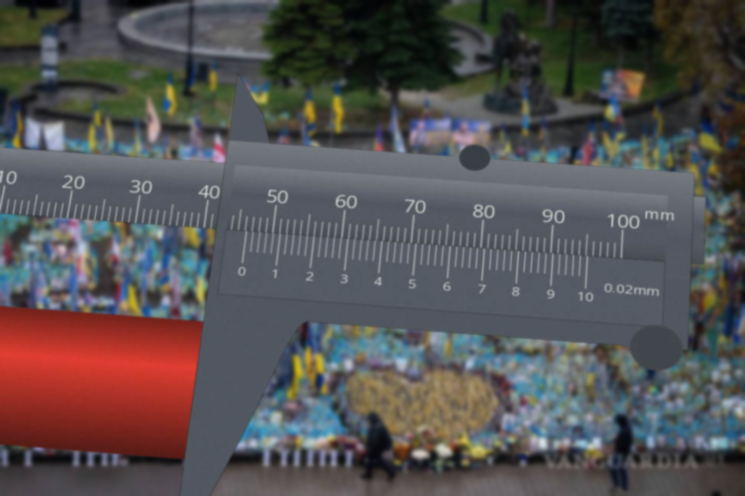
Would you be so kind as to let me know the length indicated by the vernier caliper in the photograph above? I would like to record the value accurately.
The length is 46.2 mm
